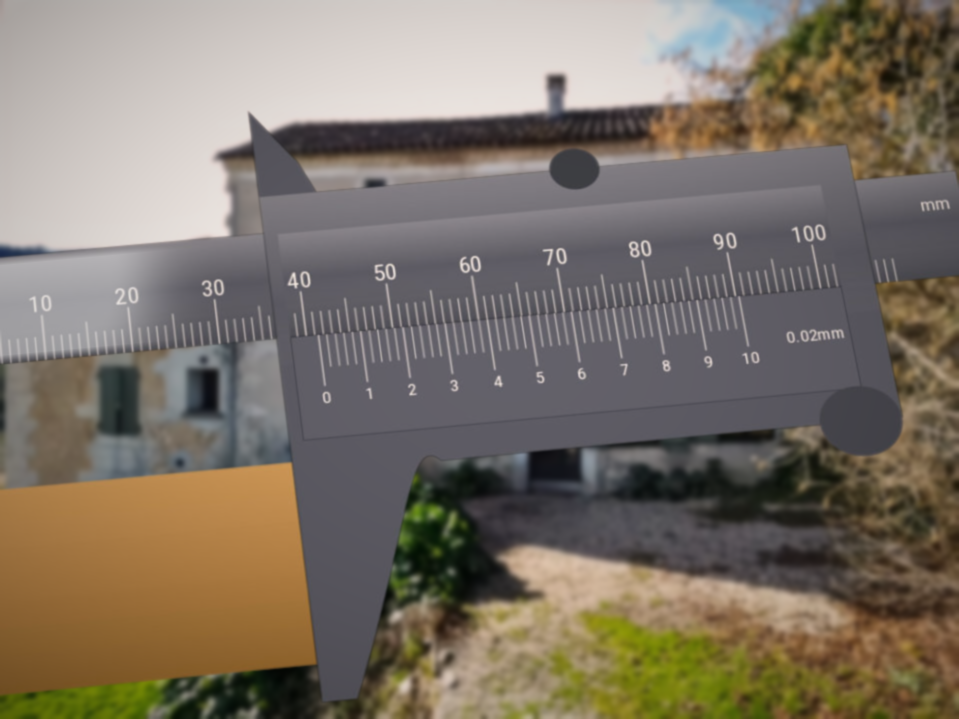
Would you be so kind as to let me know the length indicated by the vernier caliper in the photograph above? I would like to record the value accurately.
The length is 41.4 mm
